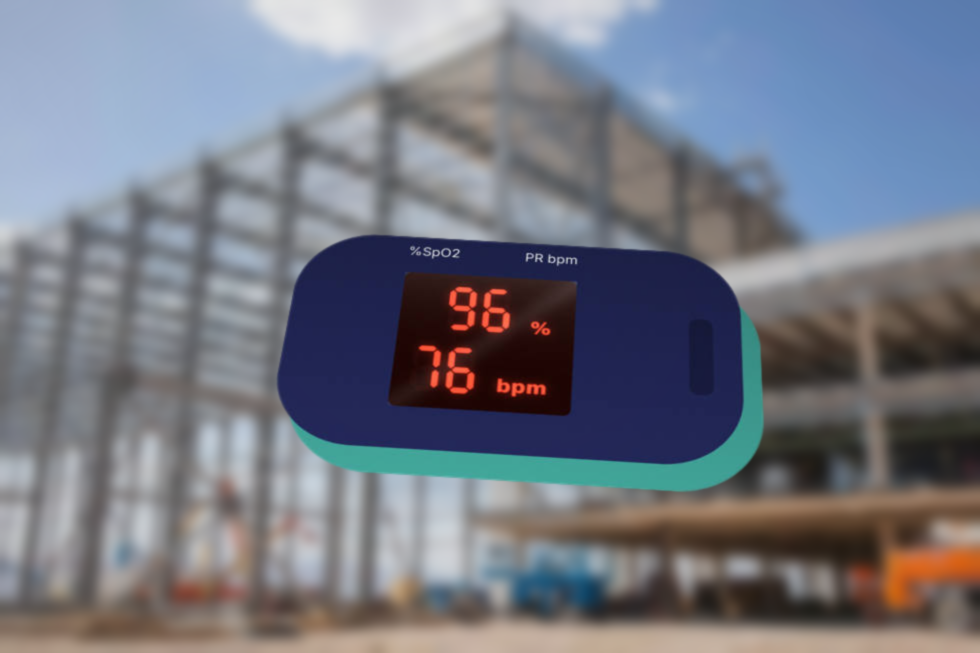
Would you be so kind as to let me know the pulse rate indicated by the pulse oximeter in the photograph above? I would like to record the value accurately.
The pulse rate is 76 bpm
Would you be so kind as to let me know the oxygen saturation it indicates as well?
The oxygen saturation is 96 %
